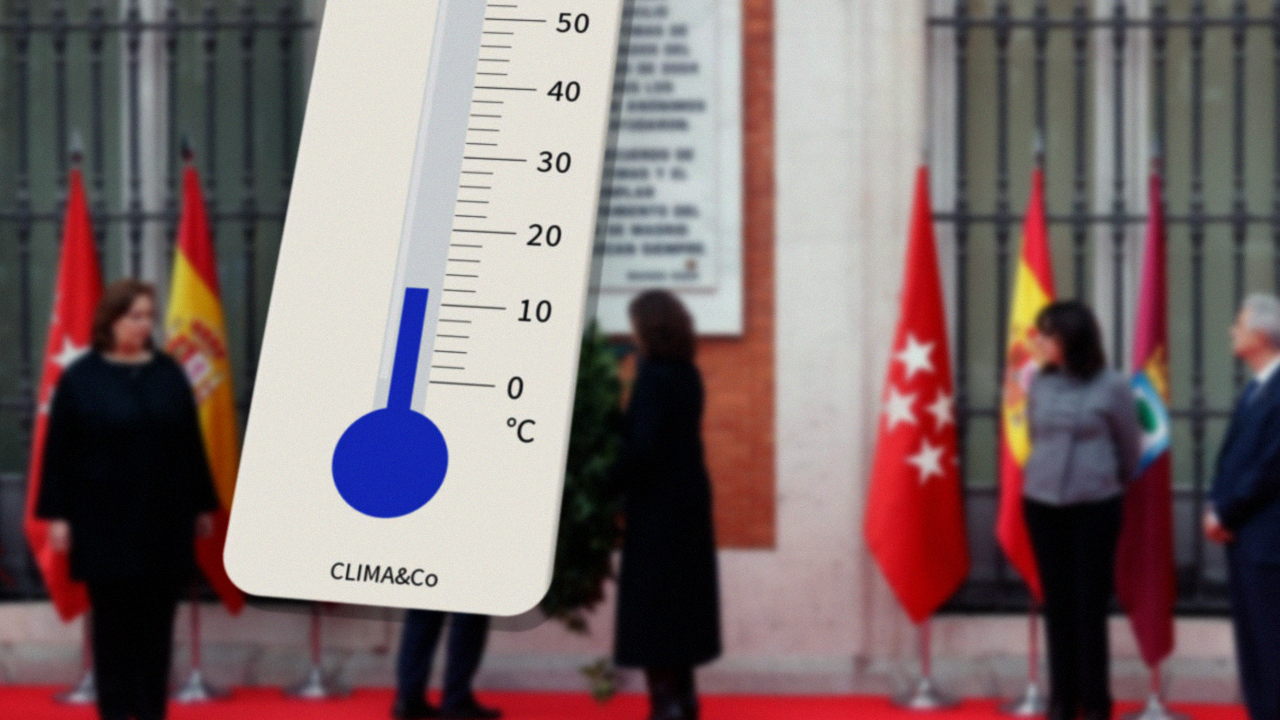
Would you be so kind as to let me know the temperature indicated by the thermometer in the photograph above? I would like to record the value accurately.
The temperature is 12 °C
